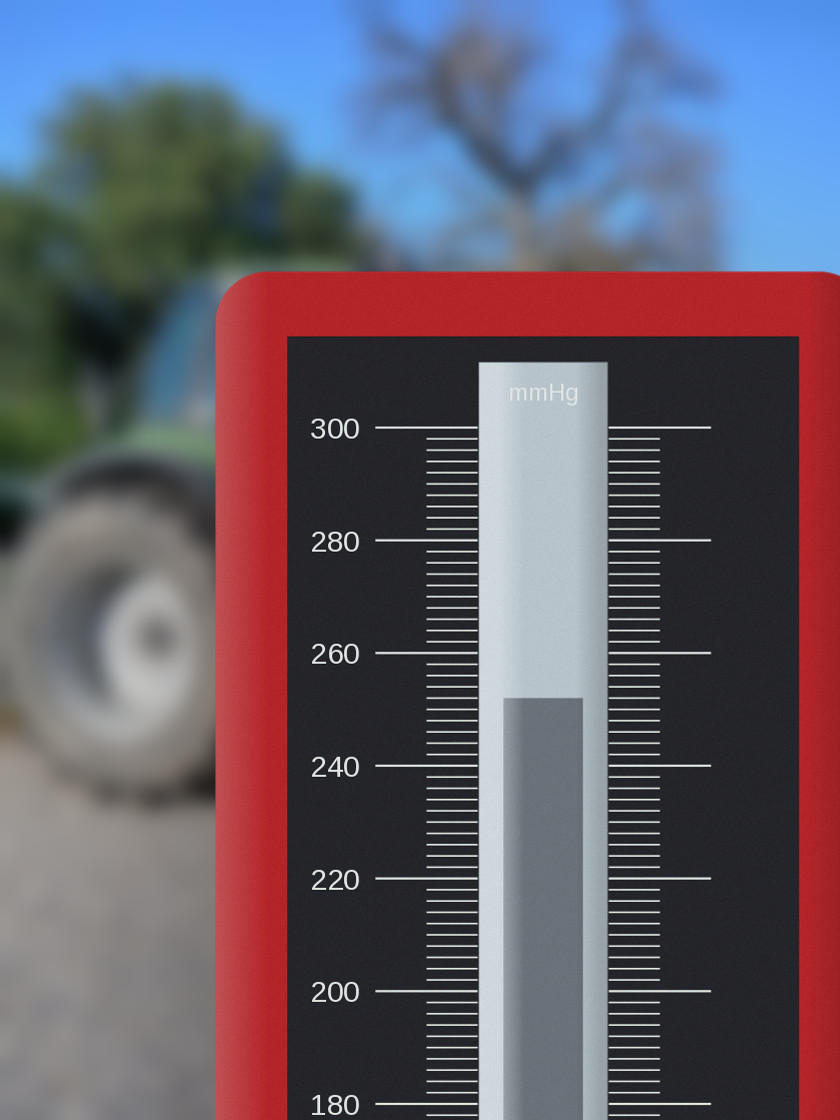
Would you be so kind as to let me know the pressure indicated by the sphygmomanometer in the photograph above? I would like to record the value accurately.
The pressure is 252 mmHg
